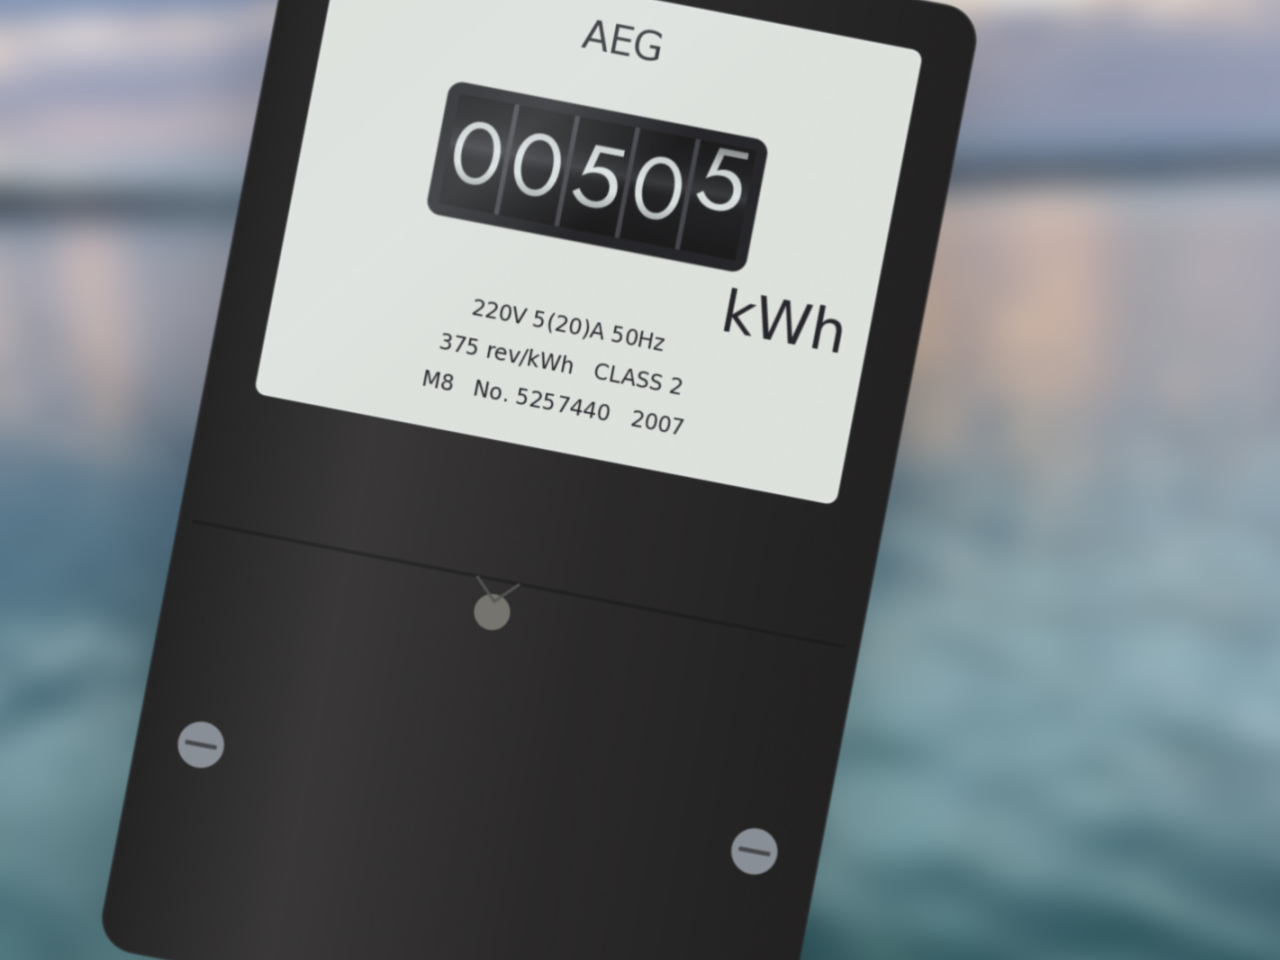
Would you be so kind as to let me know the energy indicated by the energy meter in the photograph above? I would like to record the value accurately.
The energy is 505 kWh
